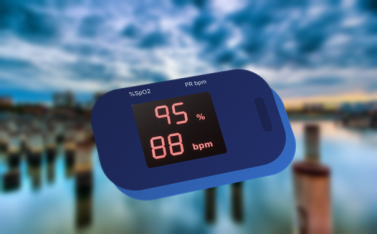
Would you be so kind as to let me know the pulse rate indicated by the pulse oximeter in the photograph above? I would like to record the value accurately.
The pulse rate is 88 bpm
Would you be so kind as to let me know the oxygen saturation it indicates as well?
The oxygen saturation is 95 %
